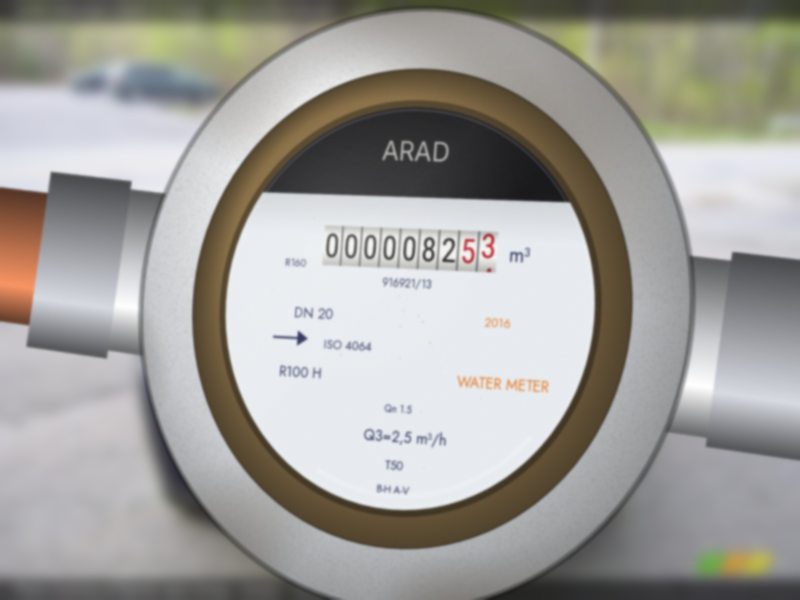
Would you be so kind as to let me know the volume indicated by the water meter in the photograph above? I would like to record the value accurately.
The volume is 82.53 m³
